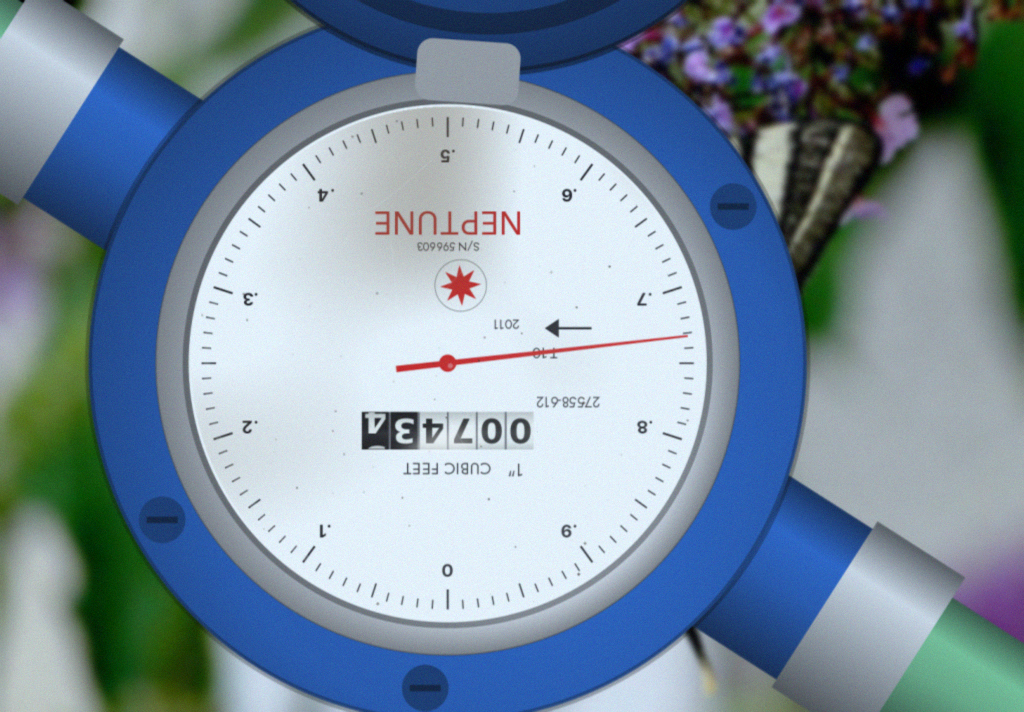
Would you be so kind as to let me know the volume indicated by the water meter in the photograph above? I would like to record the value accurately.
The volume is 7433.73 ft³
